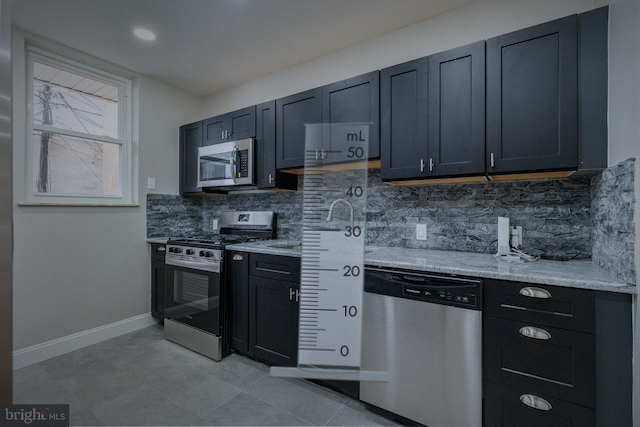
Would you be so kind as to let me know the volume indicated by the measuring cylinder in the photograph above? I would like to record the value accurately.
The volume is 30 mL
